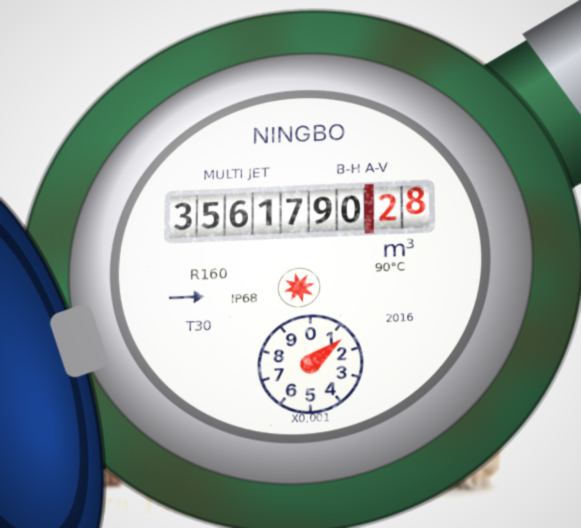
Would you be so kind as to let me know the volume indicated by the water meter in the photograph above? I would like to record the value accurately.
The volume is 3561790.281 m³
